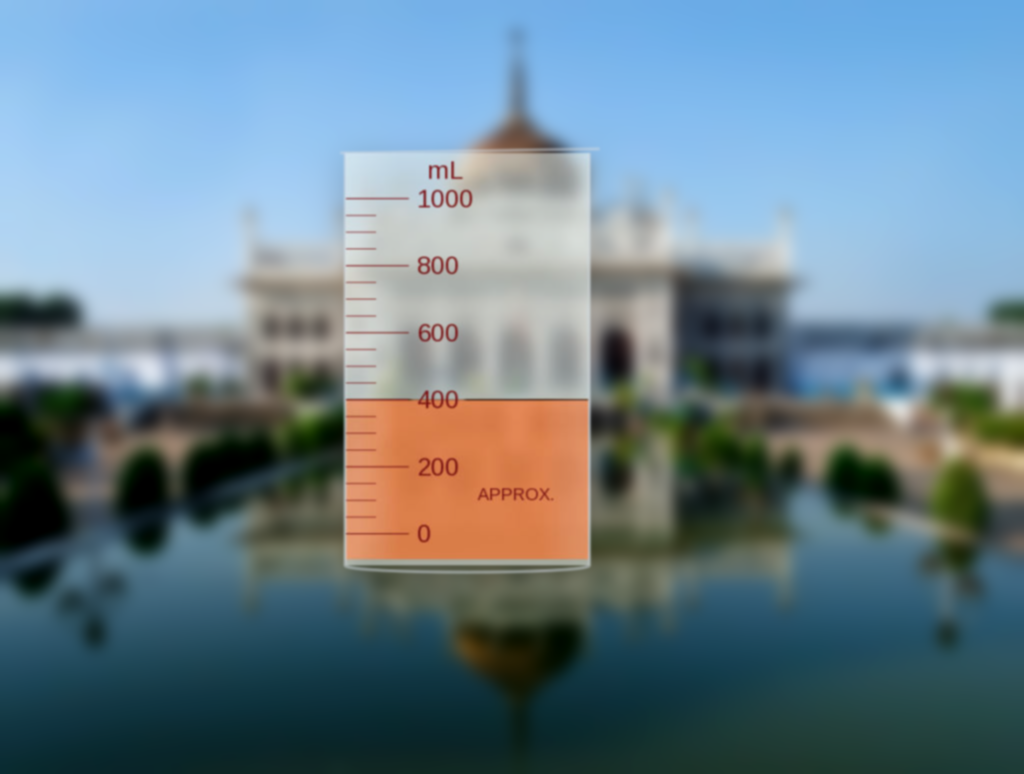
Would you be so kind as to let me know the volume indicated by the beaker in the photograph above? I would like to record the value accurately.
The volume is 400 mL
